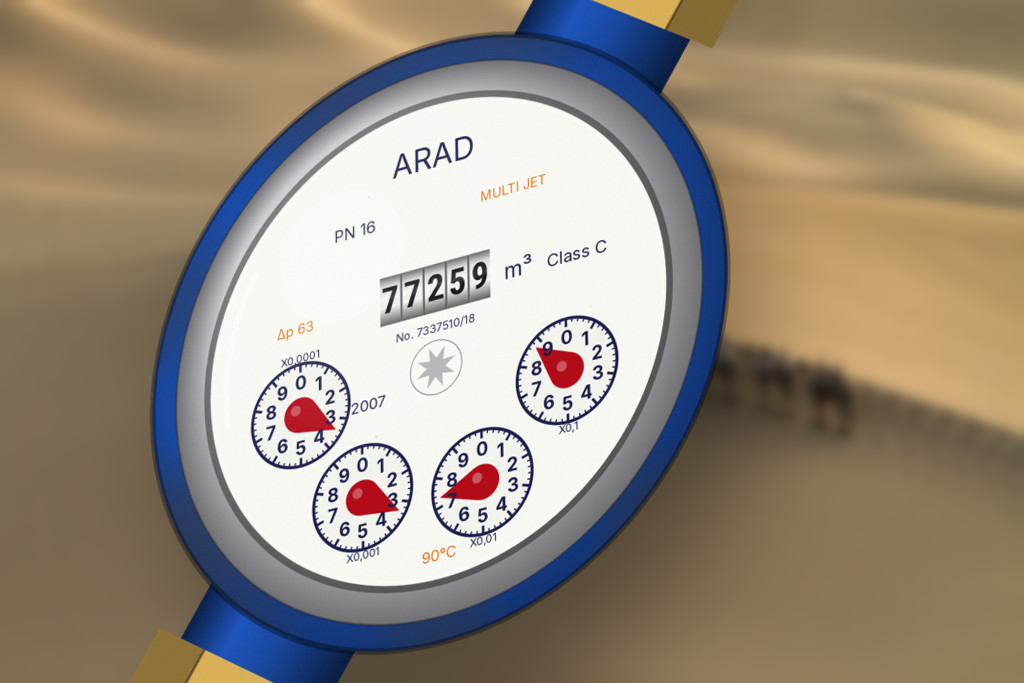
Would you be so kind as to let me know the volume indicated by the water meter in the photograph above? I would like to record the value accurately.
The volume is 77259.8733 m³
